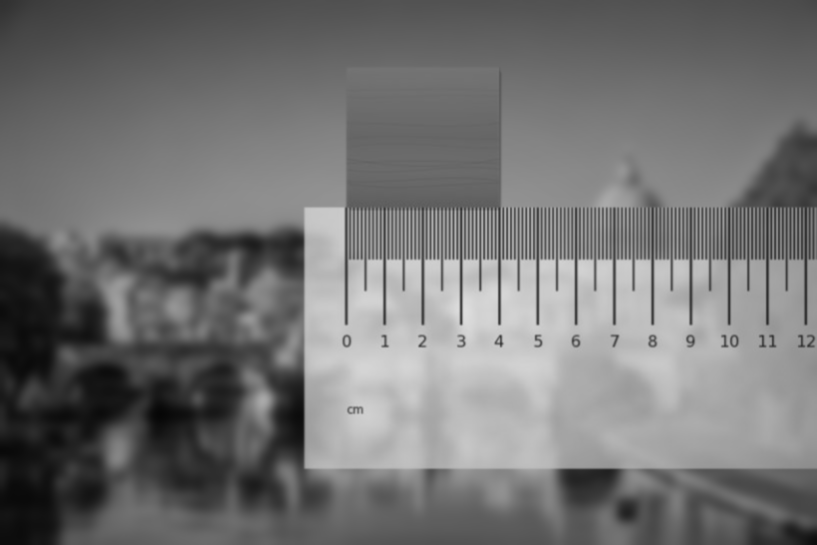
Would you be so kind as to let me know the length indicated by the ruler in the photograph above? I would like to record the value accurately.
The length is 4 cm
